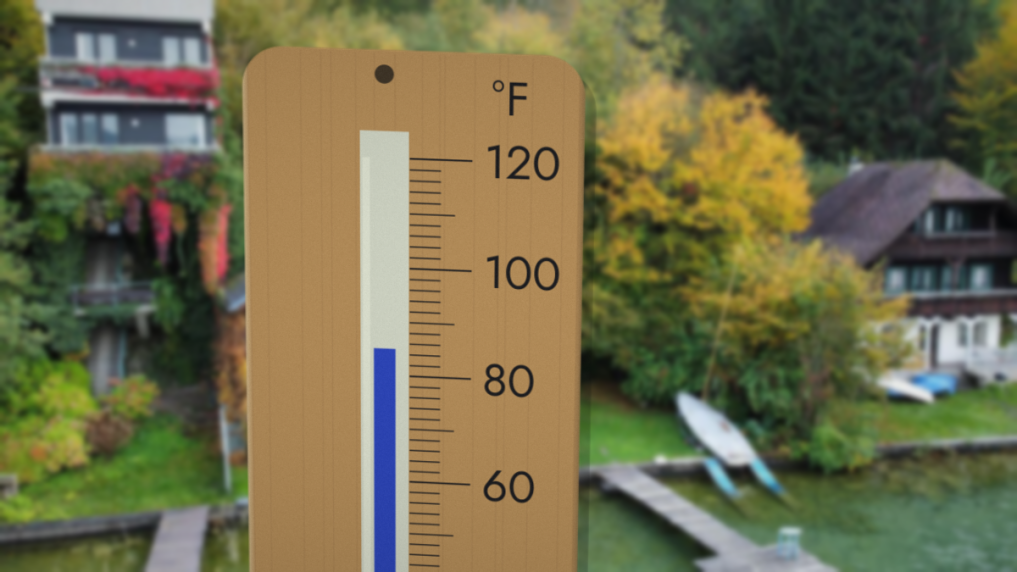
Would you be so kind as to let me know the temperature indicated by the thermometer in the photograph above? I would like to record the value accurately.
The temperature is 85 °F
